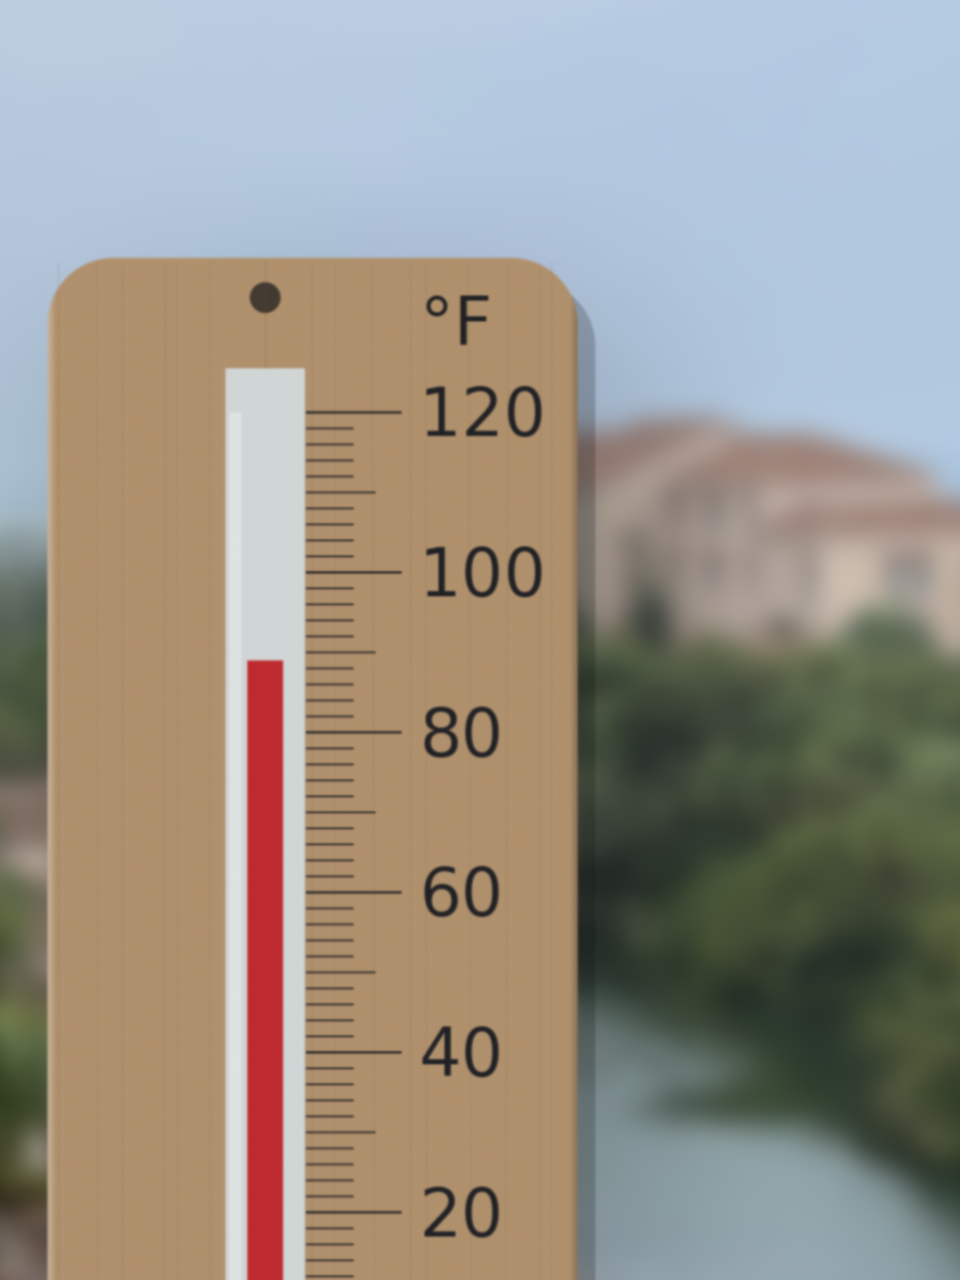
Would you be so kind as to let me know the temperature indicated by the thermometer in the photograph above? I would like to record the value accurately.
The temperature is 89 °F
